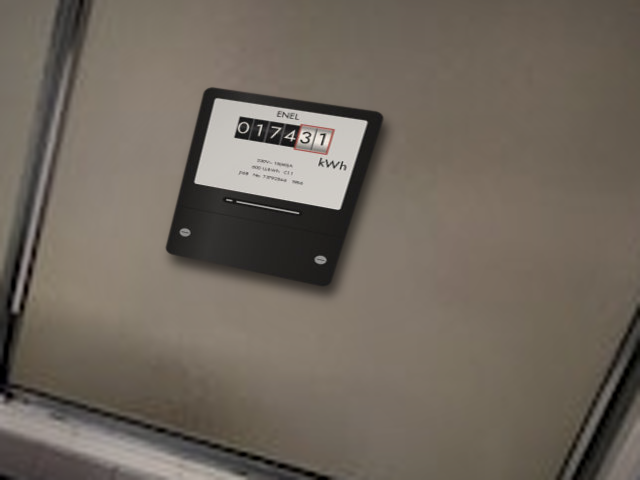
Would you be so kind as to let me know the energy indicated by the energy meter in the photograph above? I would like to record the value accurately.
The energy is 174.31 kWh
